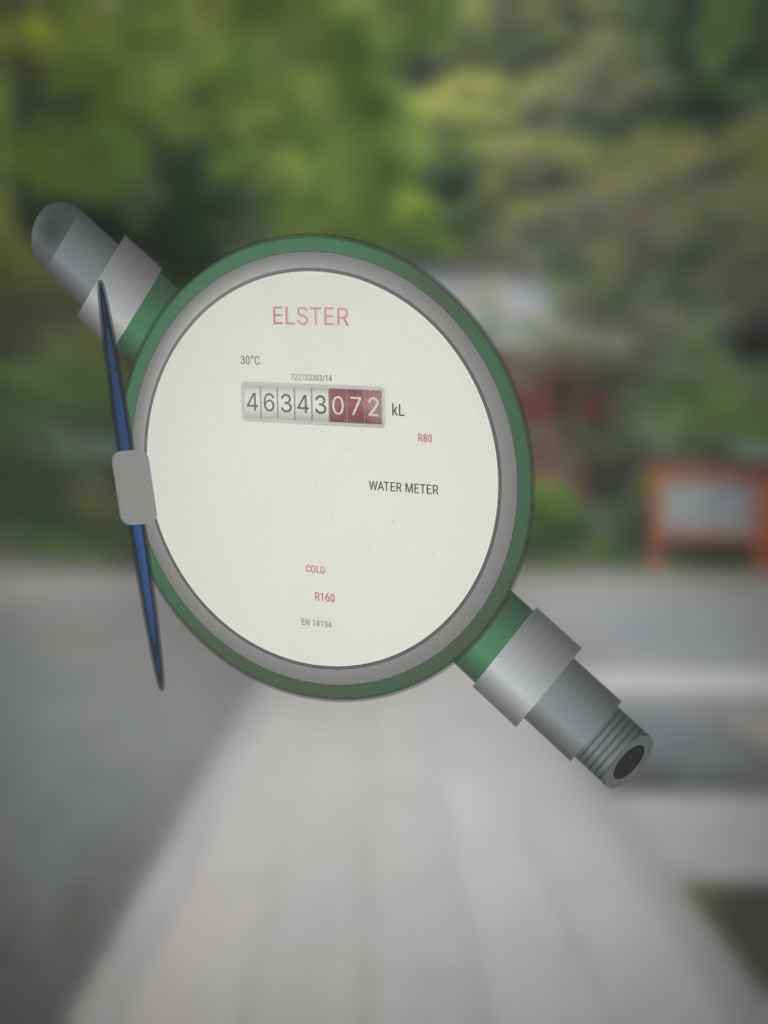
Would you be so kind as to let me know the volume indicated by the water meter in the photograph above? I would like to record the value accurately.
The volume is 46343.072 kL
